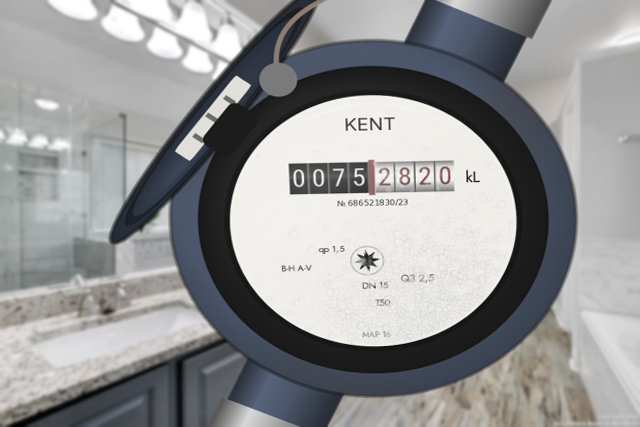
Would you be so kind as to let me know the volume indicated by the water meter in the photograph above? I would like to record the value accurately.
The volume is 75.2820 kL
